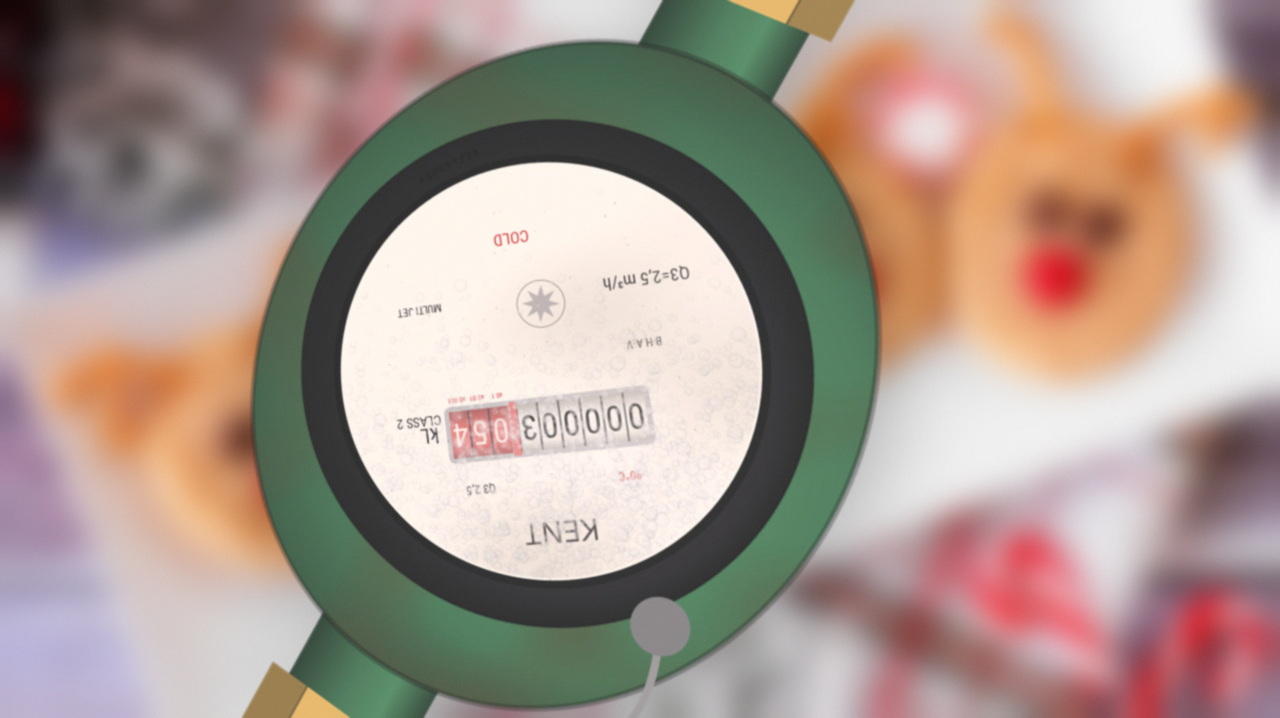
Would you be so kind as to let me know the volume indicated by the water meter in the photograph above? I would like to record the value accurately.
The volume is 3.054 kL
